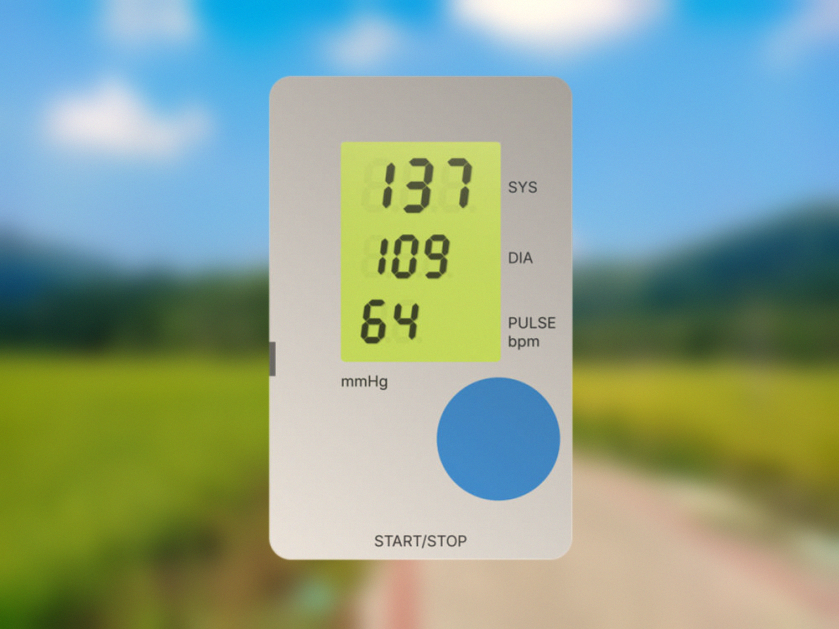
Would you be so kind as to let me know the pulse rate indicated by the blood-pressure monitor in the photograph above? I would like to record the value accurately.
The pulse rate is 64 bpm
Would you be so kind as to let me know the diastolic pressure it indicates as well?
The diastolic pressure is 109 mmHg
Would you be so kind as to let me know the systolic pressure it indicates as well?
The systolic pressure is 137 mmHg
